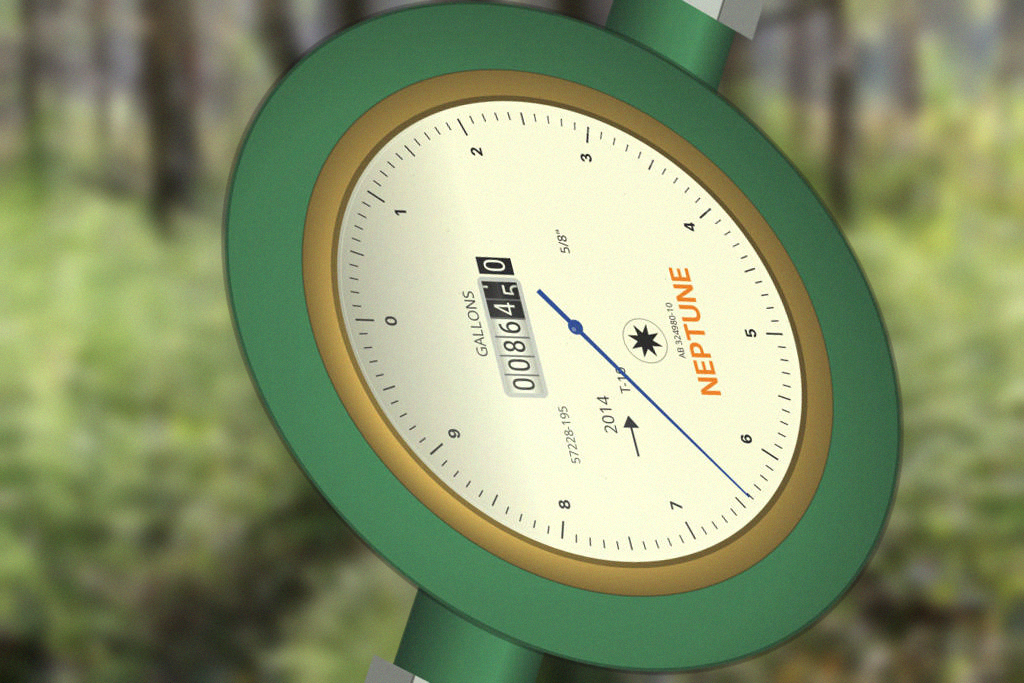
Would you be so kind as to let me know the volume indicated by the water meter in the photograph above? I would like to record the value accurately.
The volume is 86446.4 gal
